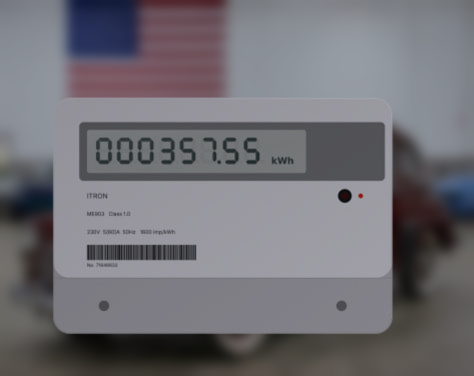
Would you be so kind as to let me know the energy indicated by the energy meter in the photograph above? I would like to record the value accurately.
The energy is 357.55 kWh
